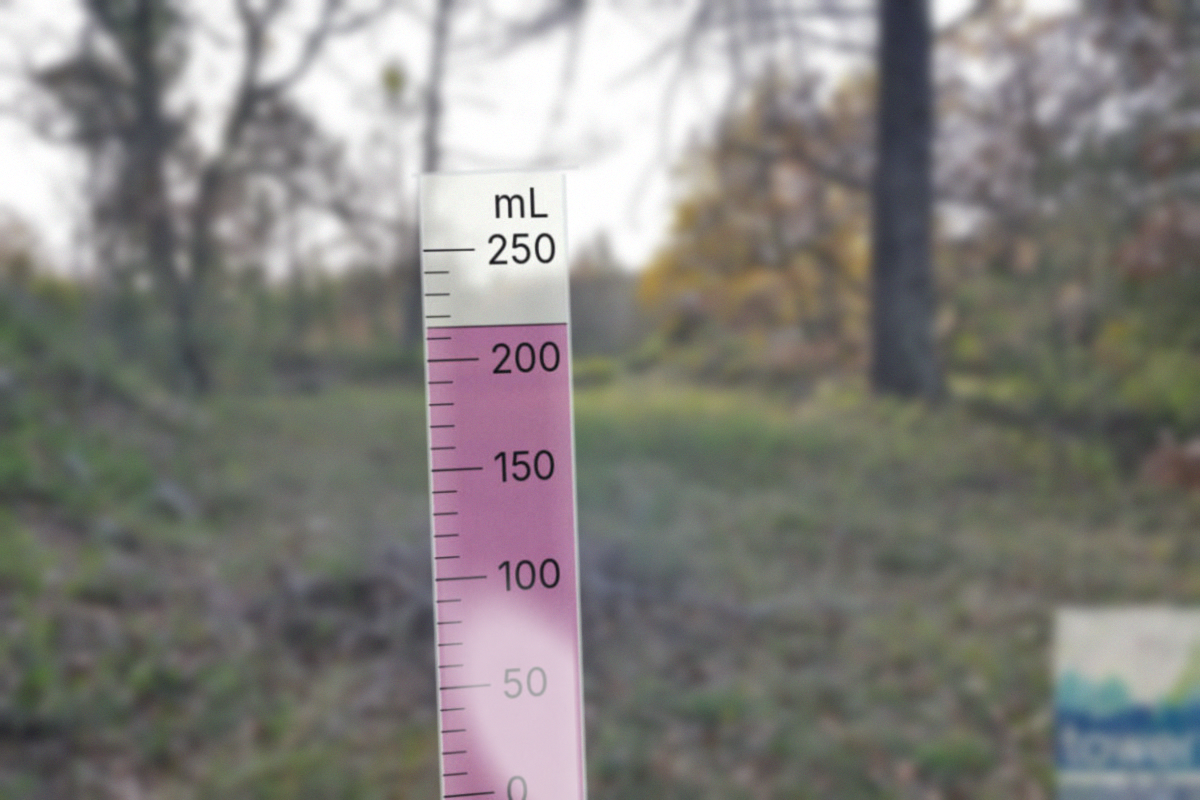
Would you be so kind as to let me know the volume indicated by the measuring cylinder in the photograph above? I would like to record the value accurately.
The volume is 215 mL
